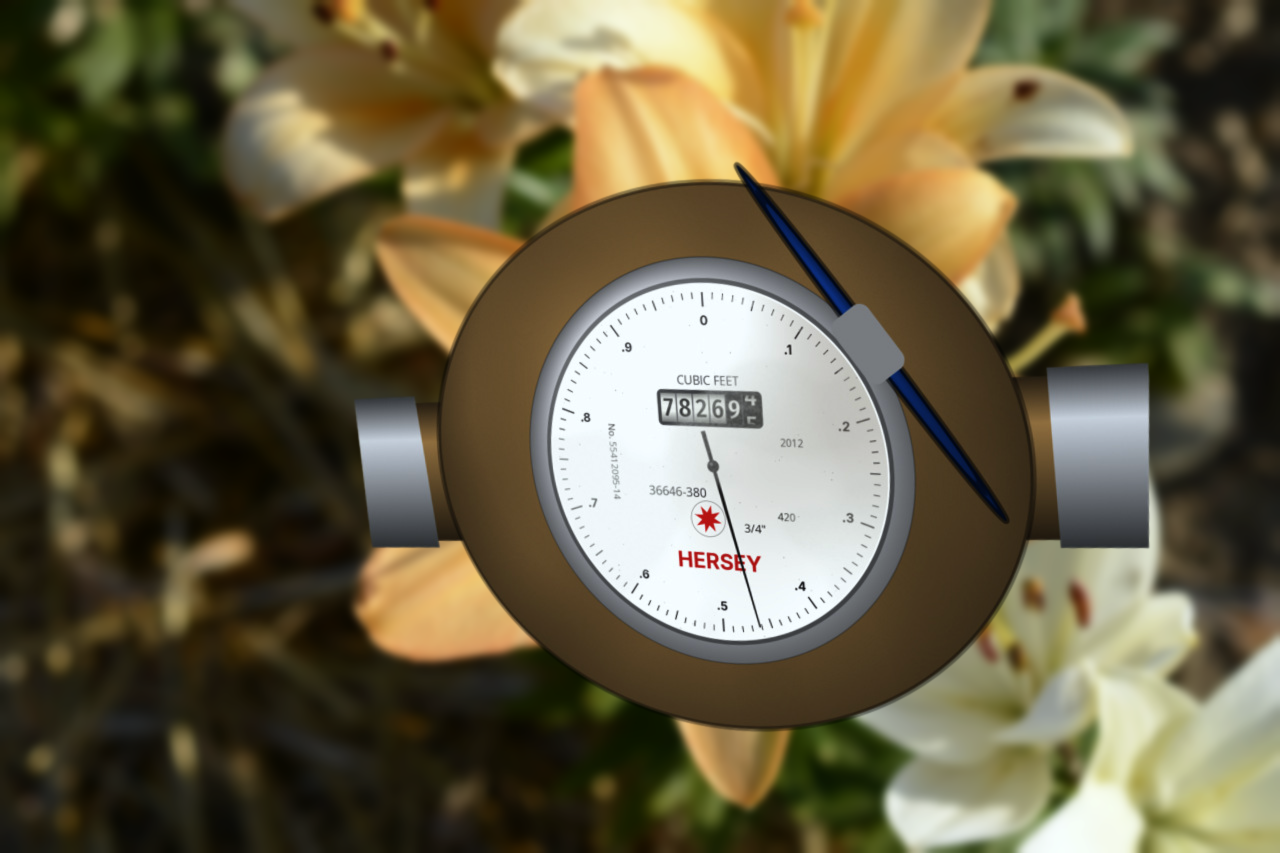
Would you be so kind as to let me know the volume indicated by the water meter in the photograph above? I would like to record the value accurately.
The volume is 782694.46 ft³
